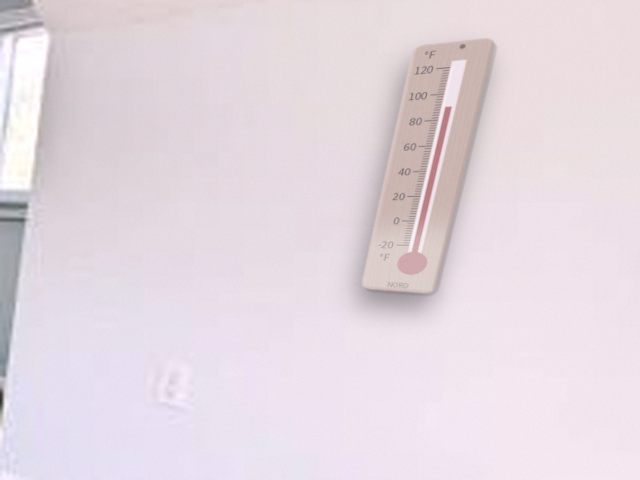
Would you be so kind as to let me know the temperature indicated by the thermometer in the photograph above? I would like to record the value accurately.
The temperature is 90 °F
